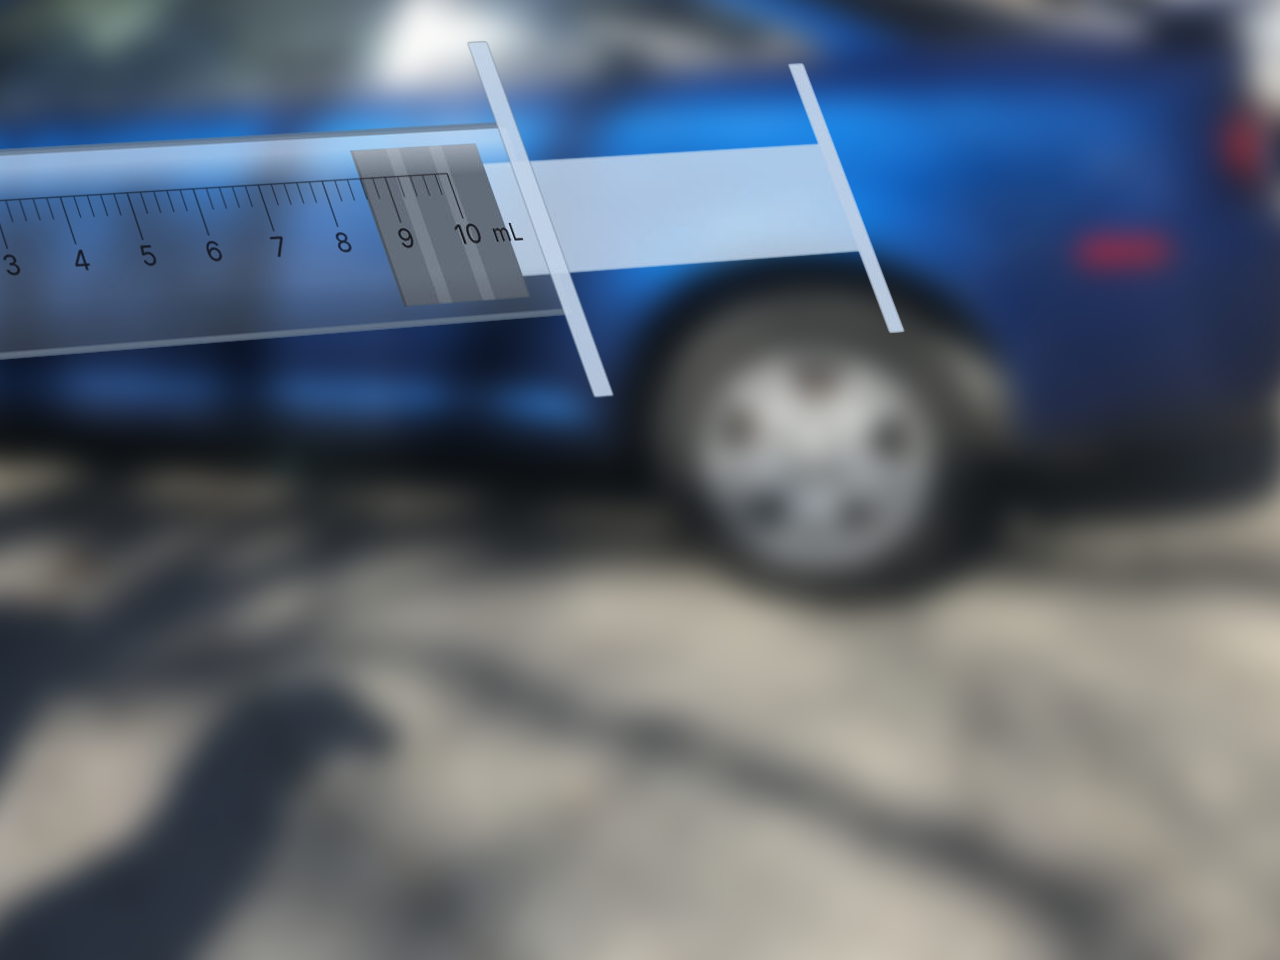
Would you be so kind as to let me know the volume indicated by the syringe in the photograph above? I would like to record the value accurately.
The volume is 8.6 mL
